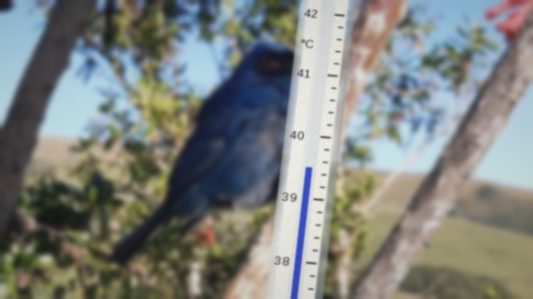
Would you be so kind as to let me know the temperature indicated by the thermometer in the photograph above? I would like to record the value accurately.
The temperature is 39.5 °C
